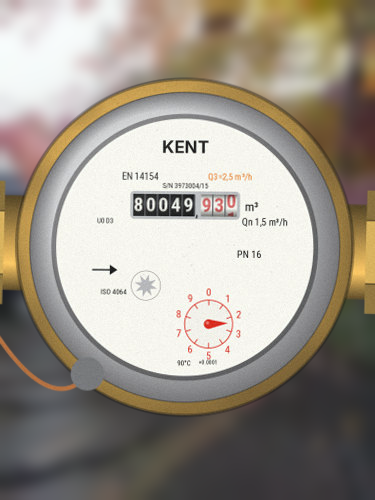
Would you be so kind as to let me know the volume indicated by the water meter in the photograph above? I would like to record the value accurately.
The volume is 80049.9302 m³
